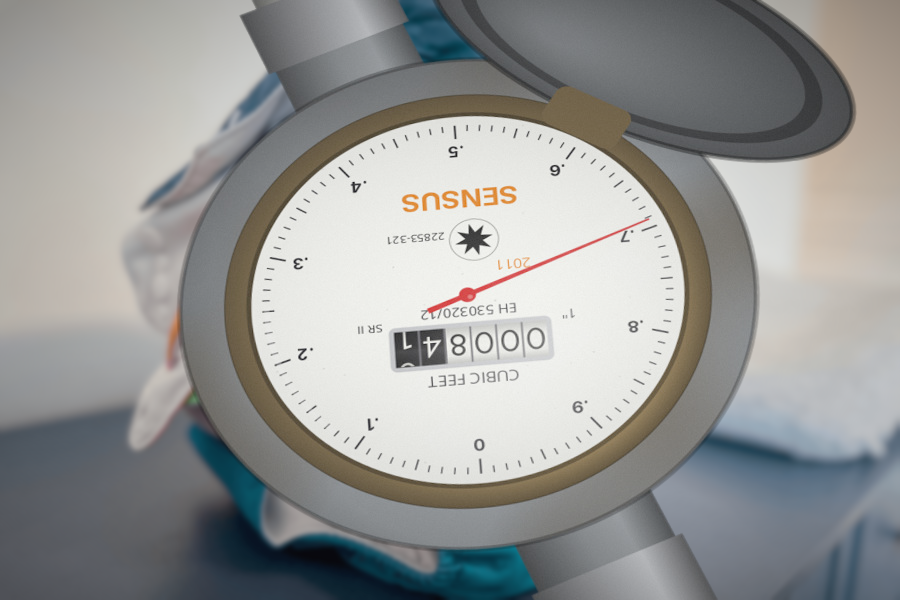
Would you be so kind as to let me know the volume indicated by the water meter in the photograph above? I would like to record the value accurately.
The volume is 840.69 ft³
